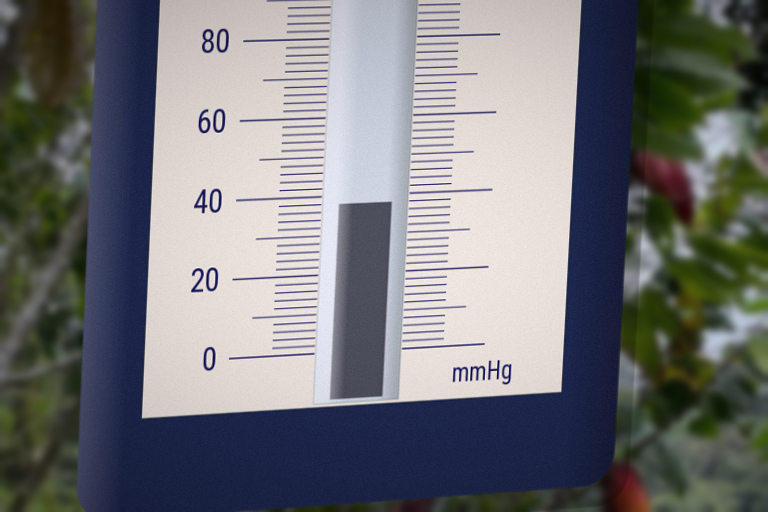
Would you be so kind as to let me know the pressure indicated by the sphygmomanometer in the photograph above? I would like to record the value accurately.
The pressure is 38 mmHg
